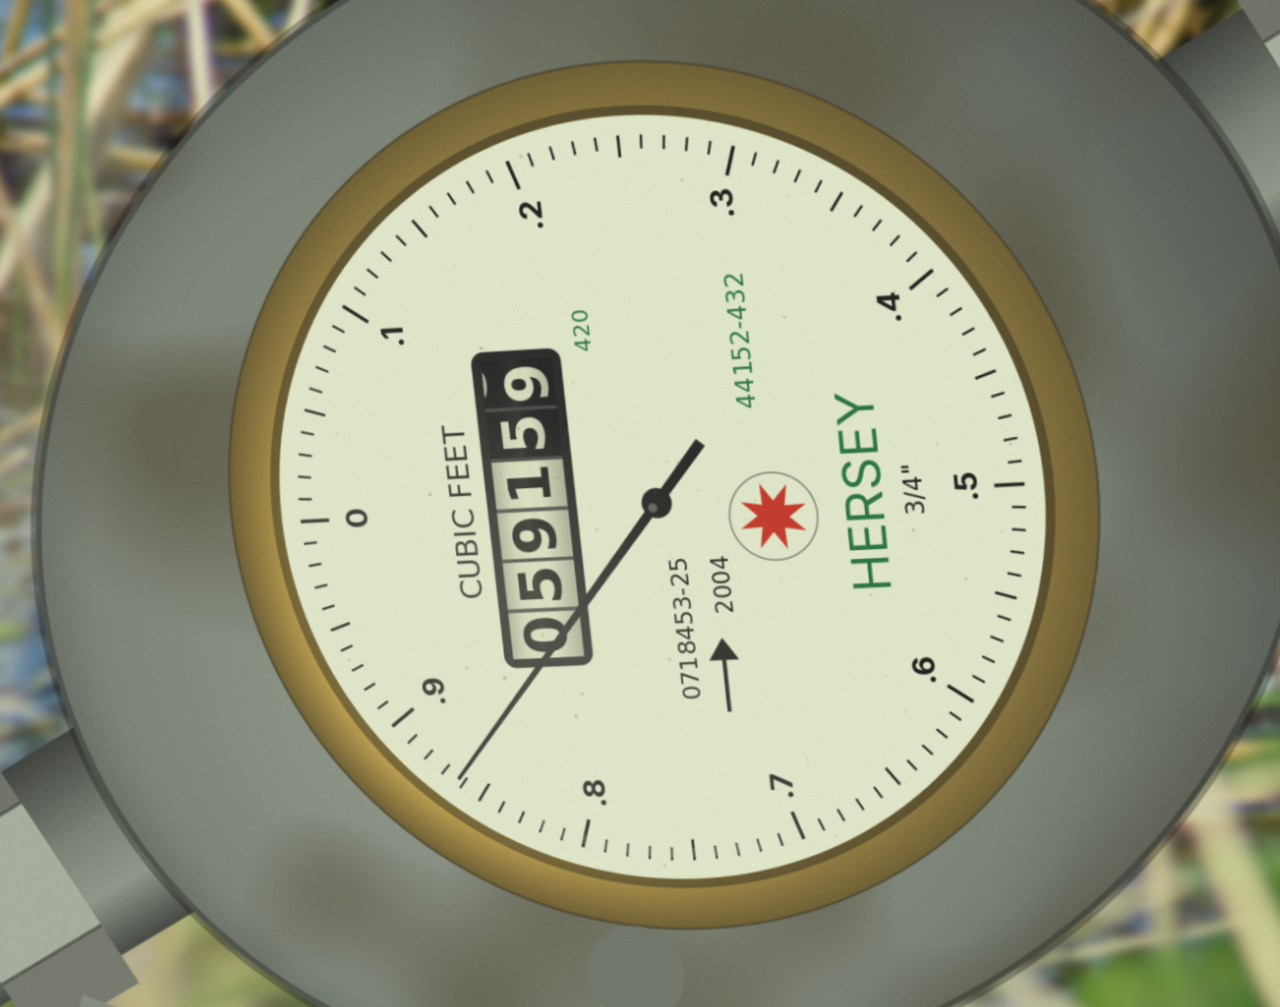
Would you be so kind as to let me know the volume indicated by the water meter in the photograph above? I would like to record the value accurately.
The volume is 59158.86 ft³
